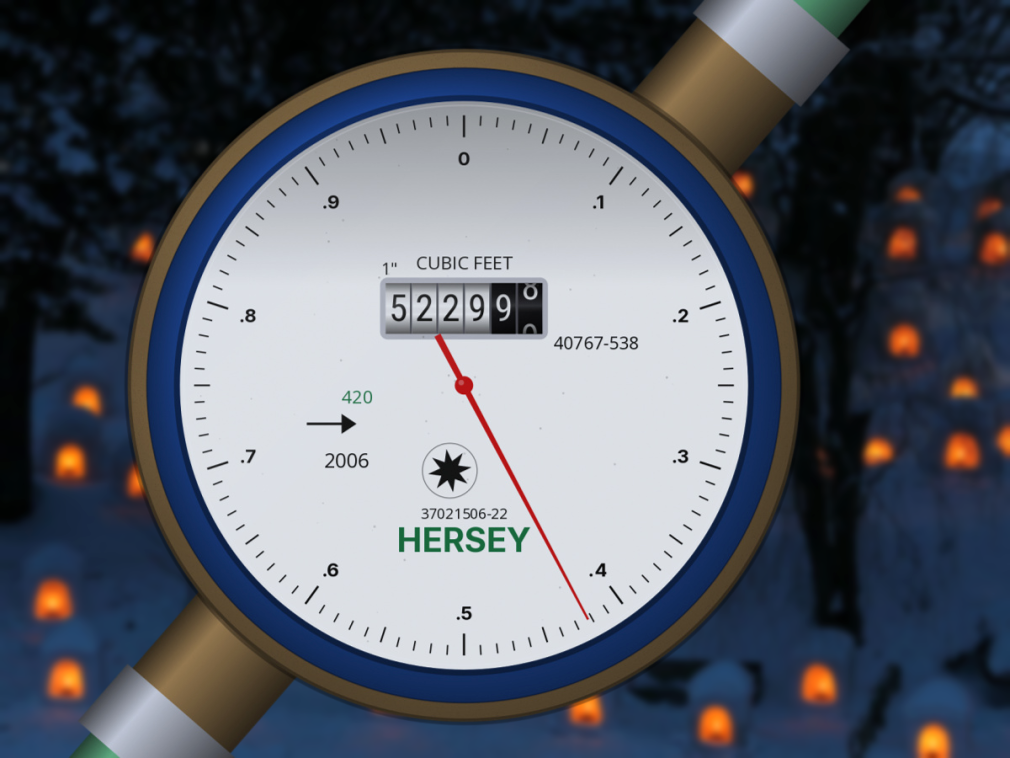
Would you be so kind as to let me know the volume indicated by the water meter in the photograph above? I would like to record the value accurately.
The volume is 522998.42 ft³
